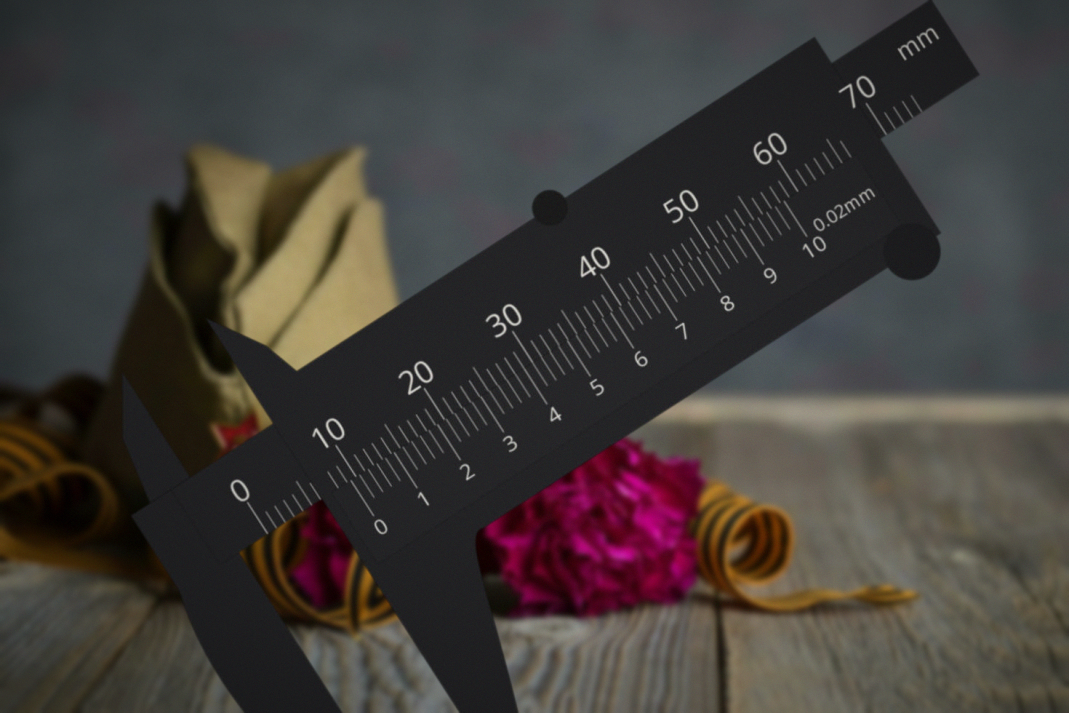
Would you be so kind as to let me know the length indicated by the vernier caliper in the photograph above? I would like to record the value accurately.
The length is 9.4 mm
